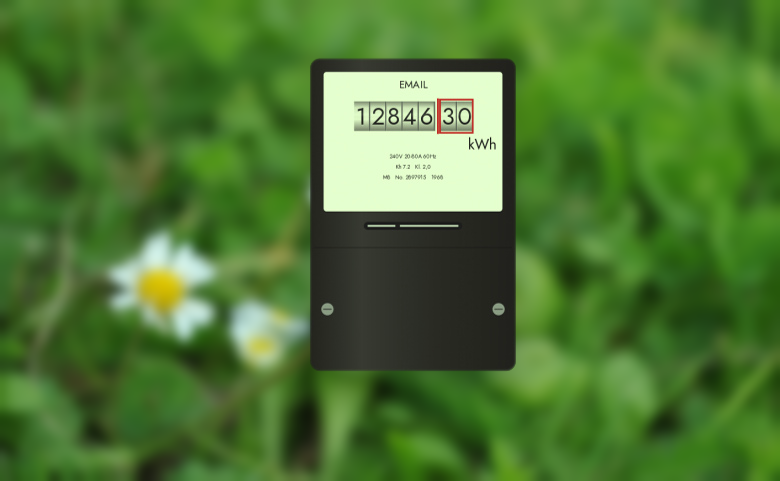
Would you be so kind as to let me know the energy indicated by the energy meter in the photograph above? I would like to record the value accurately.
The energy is 12846.30 kWh
